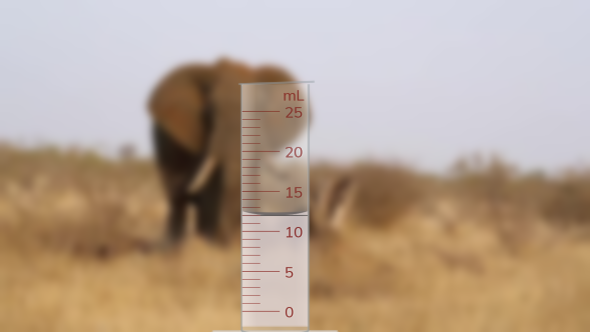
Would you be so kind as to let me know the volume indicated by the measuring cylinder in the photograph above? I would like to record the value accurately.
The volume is 12 mL
